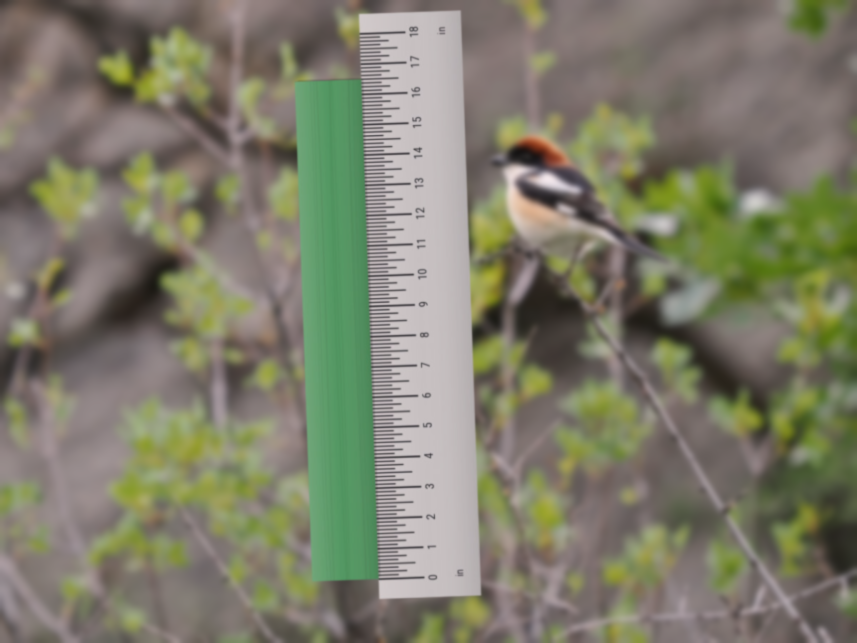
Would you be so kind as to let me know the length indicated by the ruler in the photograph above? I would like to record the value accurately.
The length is 16.5 in
